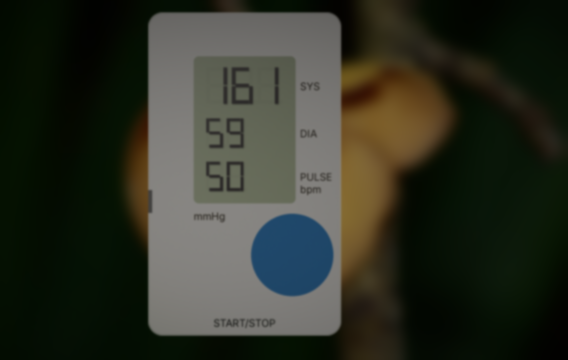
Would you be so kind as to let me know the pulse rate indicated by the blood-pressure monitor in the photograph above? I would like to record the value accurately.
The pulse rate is 50 bpm
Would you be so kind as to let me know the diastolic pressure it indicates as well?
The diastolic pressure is 59 mmHg
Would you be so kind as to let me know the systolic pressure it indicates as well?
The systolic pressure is 161 mmHg
